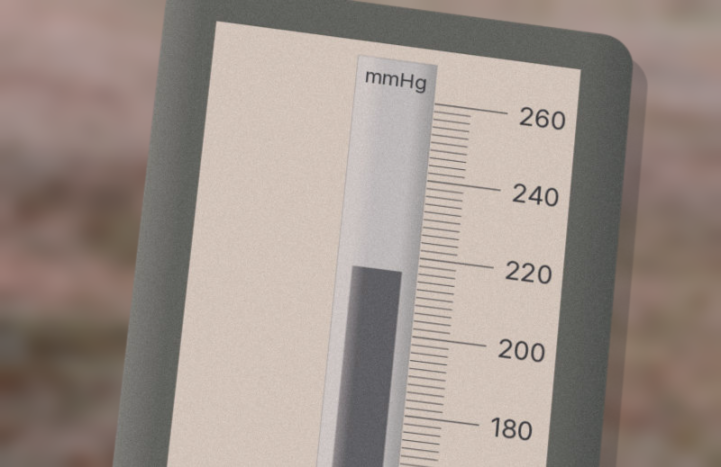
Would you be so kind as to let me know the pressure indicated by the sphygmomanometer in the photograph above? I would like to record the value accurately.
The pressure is 216 mmHg
